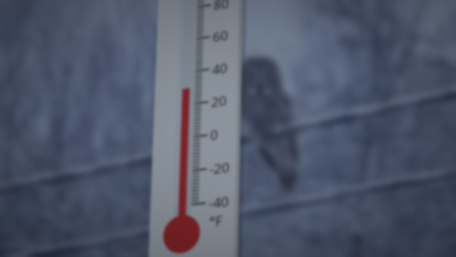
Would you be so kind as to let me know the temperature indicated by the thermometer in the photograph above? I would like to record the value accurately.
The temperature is 30 °F
